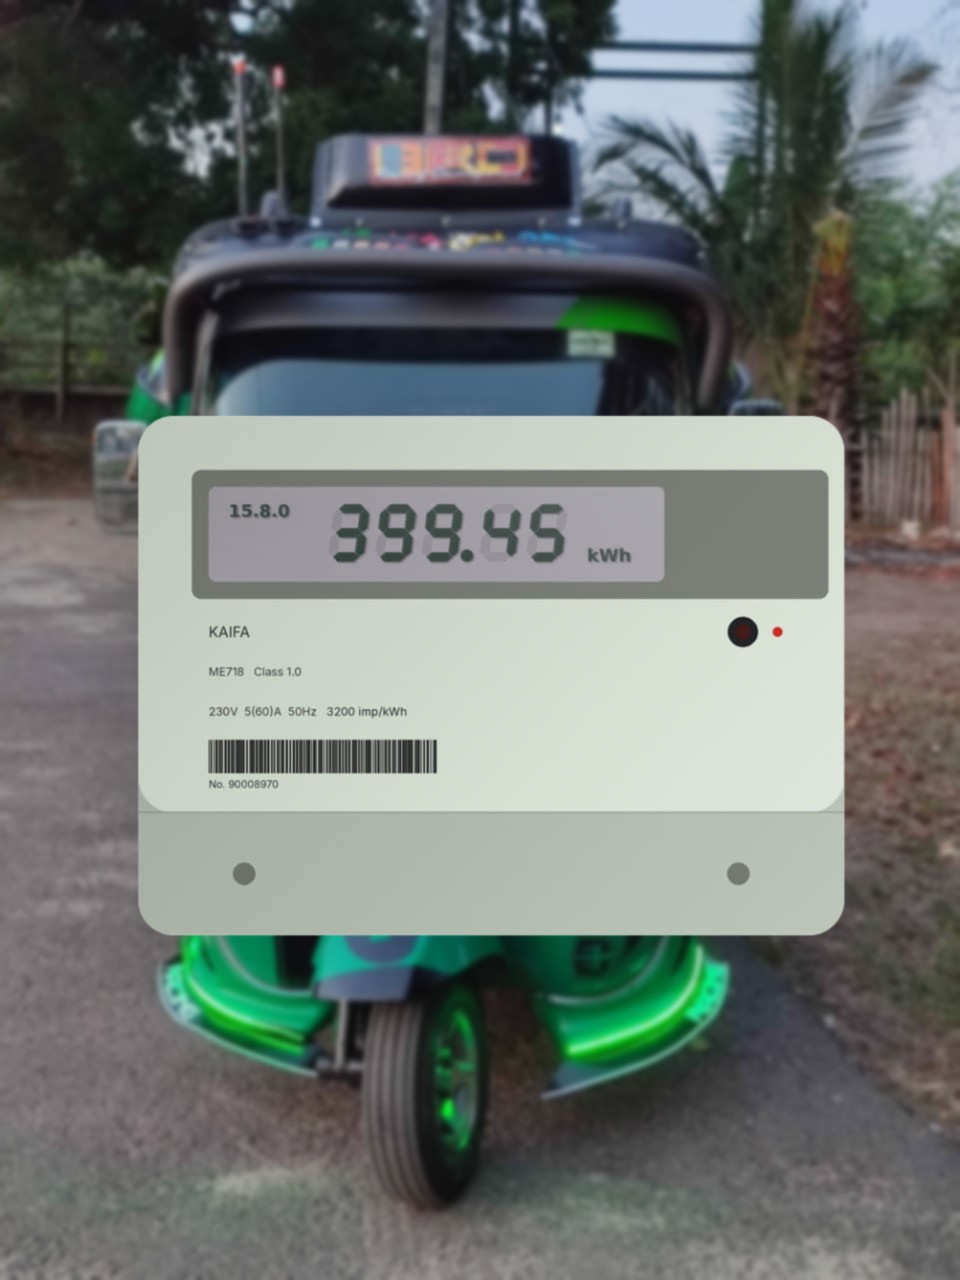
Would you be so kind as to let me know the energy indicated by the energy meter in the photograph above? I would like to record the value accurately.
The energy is 399.45 kWh
